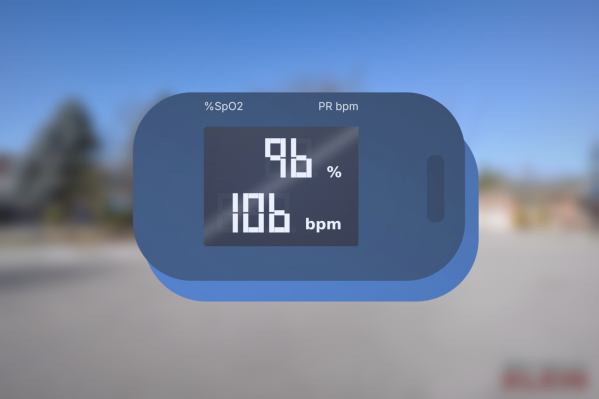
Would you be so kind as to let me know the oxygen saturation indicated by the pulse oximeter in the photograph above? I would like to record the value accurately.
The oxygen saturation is 96 %
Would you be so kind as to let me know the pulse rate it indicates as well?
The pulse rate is 106 bpm
